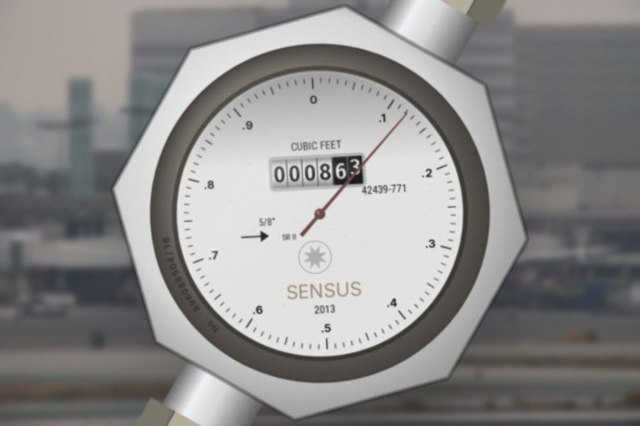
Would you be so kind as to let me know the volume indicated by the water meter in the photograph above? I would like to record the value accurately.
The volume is 863.12 ft³
